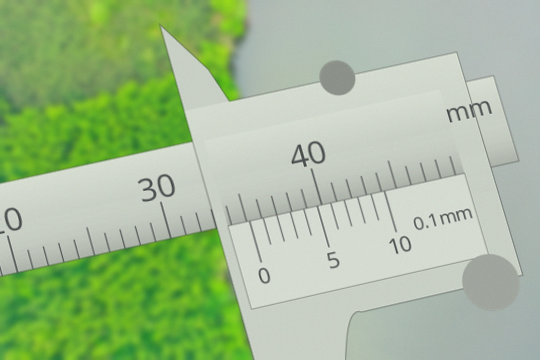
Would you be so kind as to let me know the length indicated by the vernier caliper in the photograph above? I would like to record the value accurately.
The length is 35.2 mm
